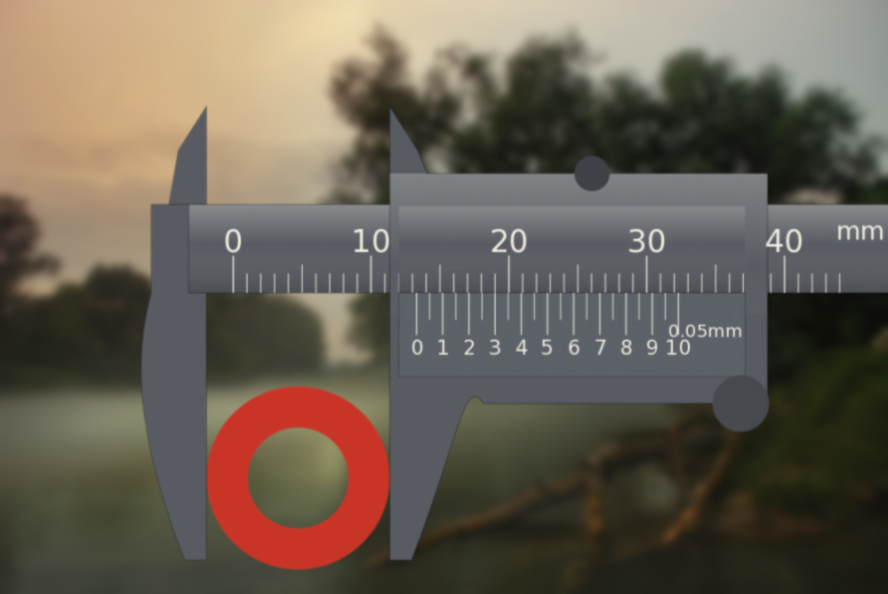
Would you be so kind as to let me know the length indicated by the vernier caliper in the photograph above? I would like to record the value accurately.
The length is 13.3 mm
